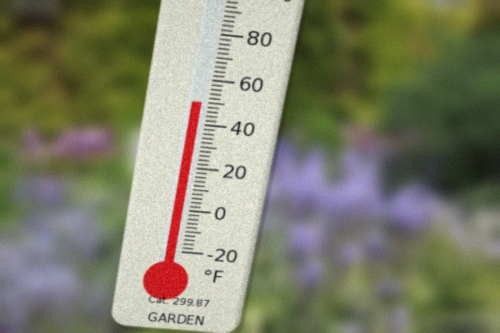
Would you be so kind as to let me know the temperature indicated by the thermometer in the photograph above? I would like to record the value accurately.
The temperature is 50 °F
